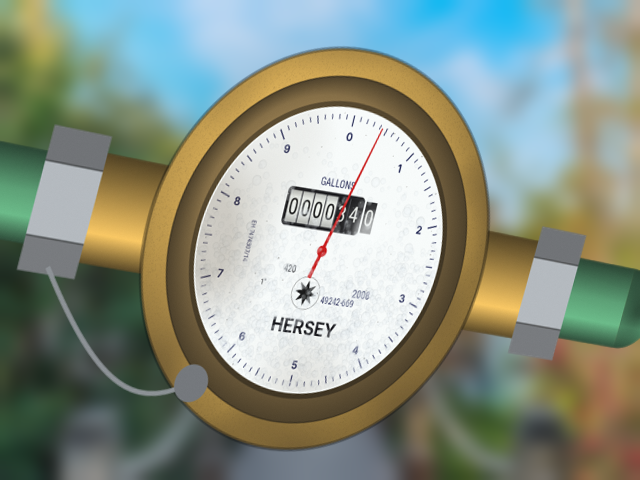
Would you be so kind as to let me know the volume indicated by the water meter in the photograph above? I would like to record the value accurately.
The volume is 340.4 gal
